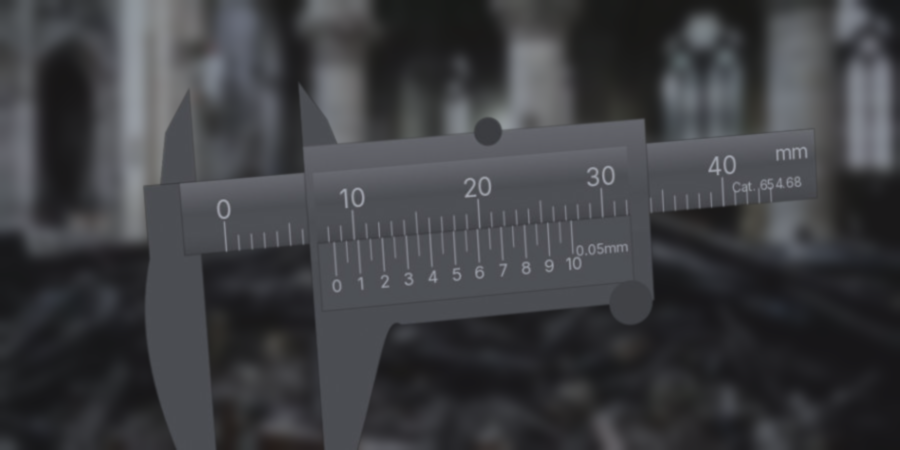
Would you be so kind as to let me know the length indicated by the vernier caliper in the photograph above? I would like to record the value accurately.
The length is 8.4 mm
